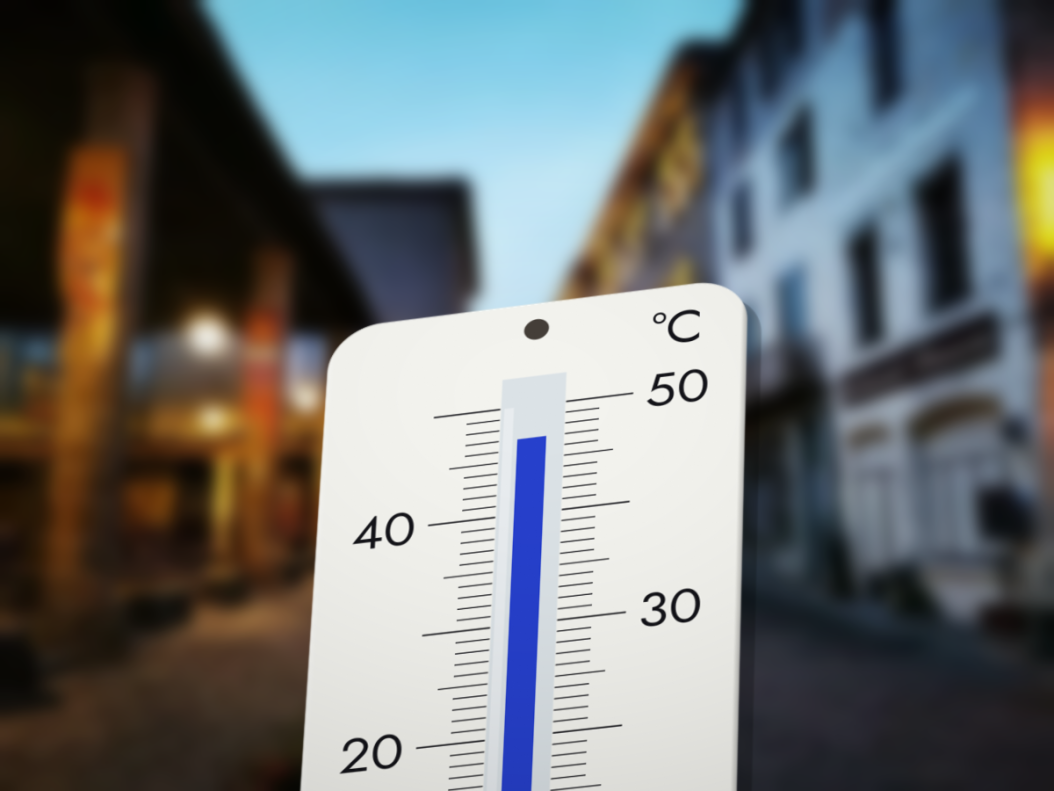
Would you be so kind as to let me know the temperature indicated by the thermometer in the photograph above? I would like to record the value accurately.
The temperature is 47 °C
